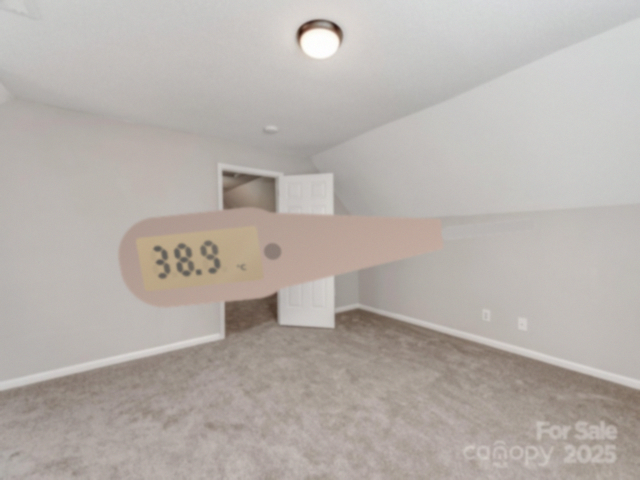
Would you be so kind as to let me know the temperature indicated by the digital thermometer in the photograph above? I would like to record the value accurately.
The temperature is 38.9 °C
